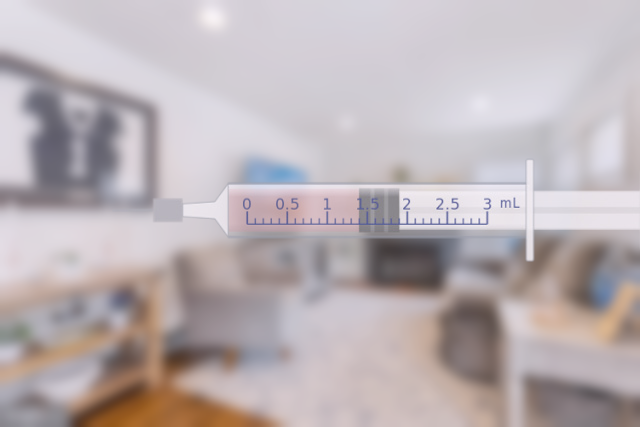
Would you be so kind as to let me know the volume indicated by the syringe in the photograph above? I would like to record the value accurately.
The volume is 1.4 mL
